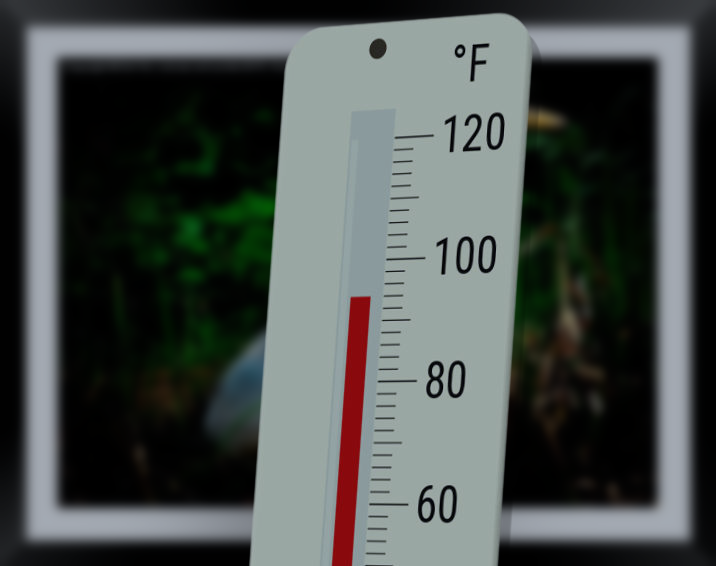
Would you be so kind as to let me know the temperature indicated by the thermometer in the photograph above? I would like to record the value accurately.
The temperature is 94 °F
